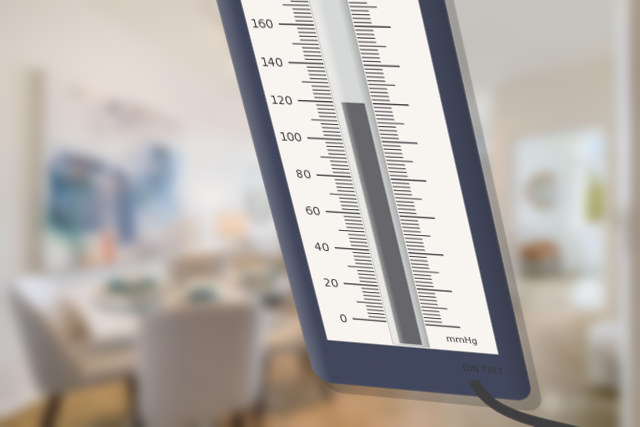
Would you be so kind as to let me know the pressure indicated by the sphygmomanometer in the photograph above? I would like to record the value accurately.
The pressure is 120 mmHg
